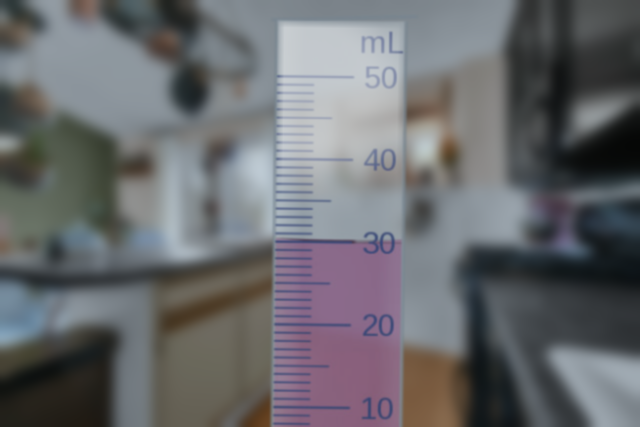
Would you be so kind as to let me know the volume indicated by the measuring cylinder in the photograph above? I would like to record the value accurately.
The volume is 30 mL
